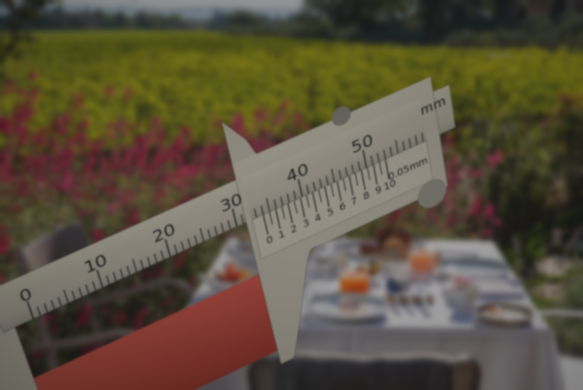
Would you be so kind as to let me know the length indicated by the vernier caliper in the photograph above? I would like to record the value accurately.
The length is 34.0 mm
